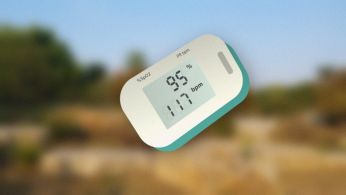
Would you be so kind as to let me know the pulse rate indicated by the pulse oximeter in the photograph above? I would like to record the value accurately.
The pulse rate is 117 bpm
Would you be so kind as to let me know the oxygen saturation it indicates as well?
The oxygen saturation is 95 %
